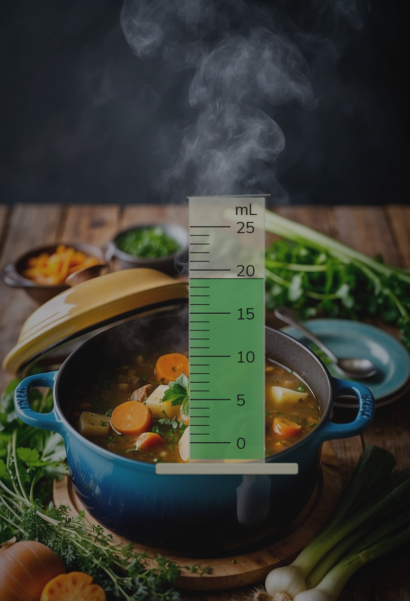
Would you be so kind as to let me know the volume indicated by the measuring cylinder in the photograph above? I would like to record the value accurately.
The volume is 19 mL
